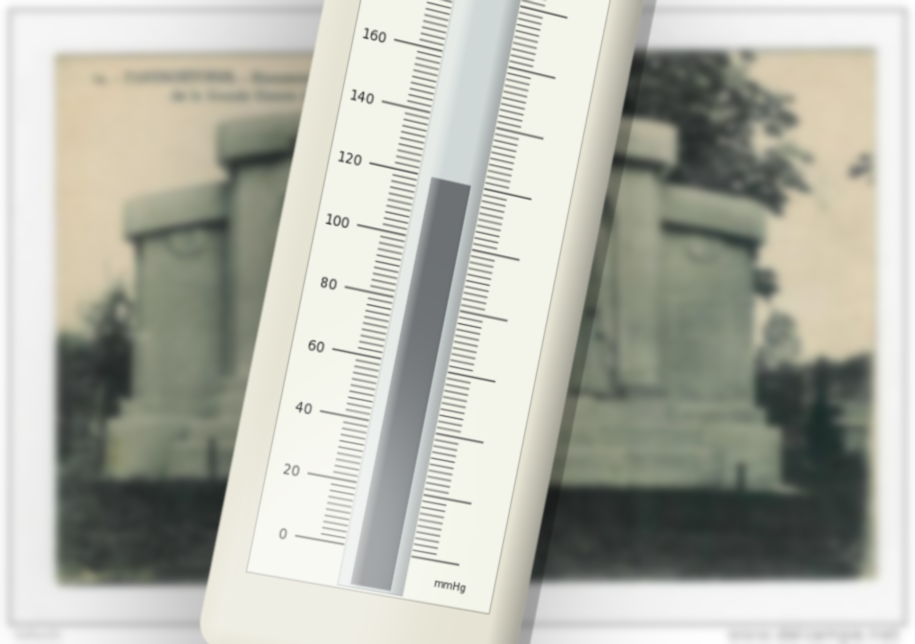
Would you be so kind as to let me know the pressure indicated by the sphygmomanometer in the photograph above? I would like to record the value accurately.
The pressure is 120 mmHg
